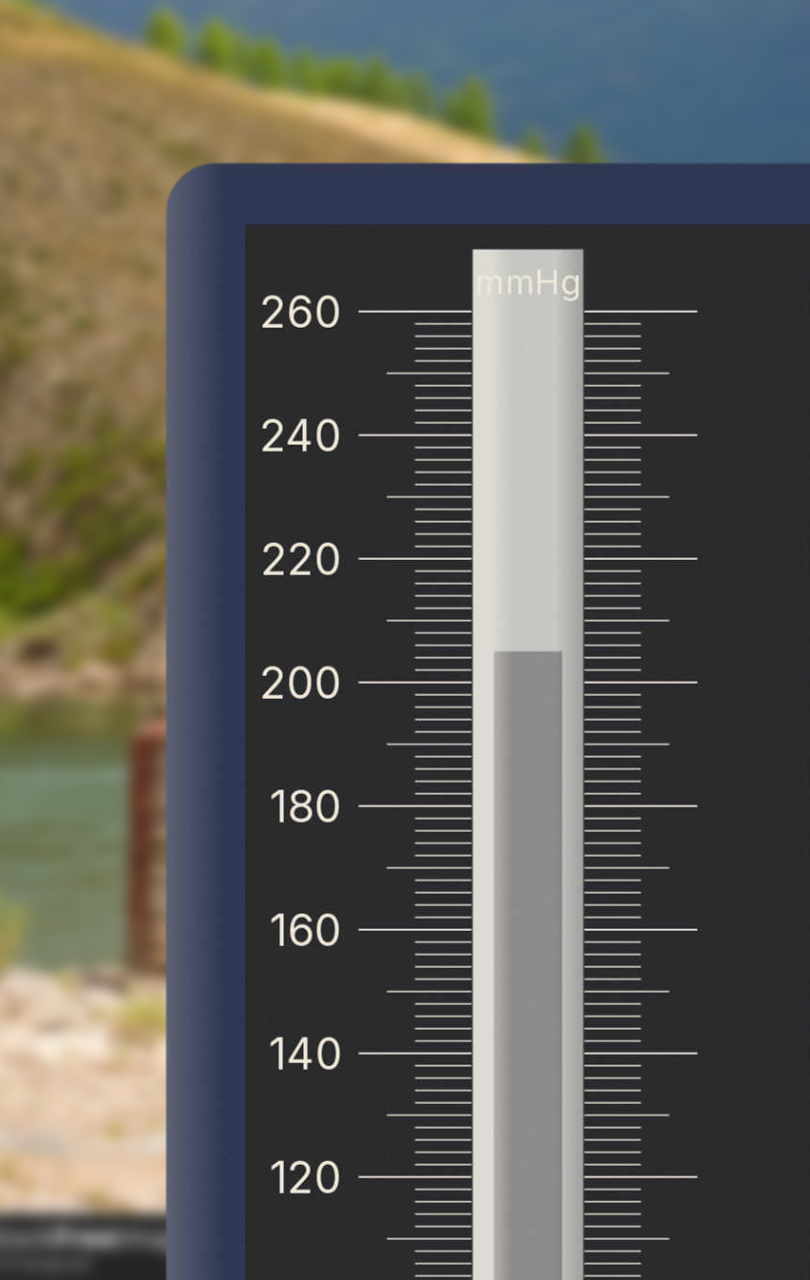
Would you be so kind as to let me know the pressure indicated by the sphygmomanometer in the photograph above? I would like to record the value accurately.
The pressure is 205 mmHg
